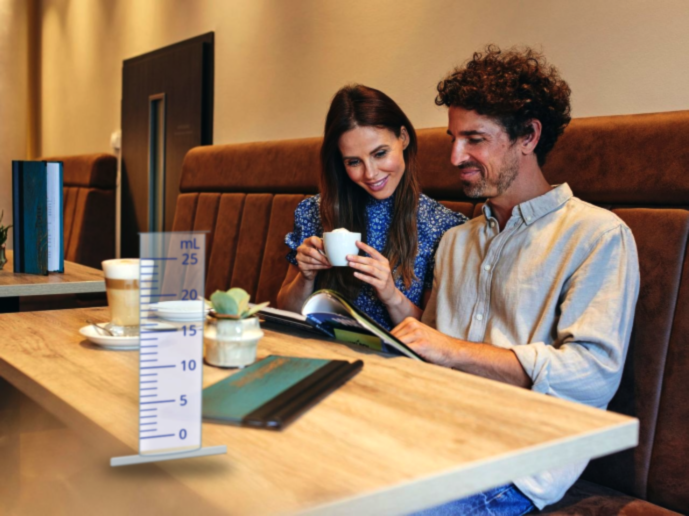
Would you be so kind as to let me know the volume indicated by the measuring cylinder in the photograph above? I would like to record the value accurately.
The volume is 15 mL
